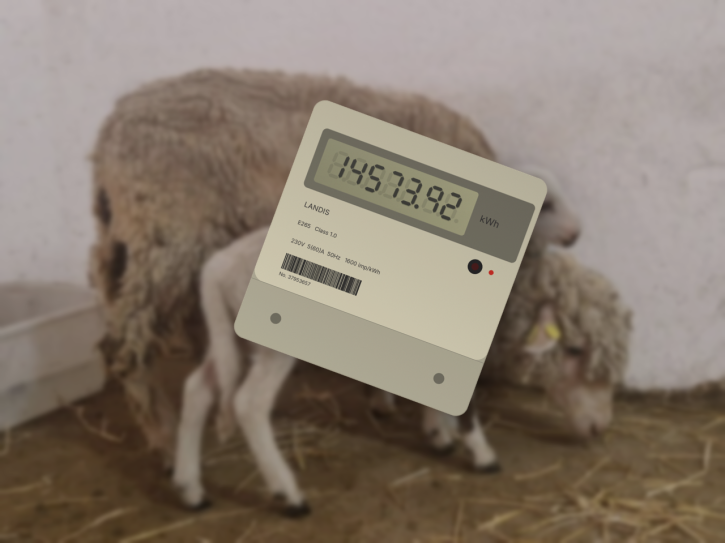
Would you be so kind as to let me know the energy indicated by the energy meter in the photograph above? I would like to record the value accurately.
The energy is 14573.92 kWh
